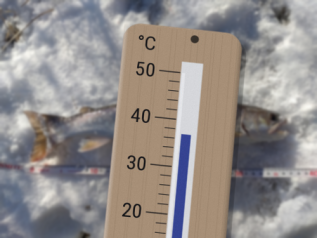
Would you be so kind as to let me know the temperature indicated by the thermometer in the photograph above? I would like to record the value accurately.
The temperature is 37 °C
